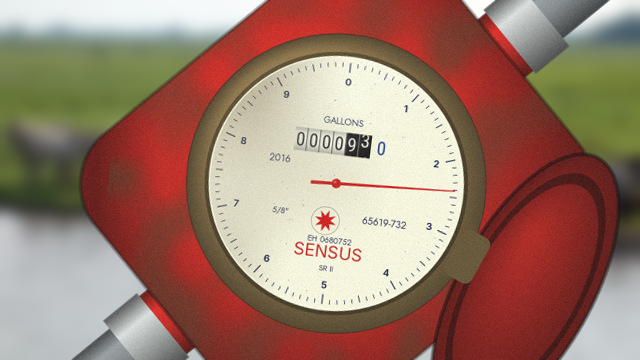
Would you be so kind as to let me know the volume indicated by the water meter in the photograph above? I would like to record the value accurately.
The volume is 932.4 gal
